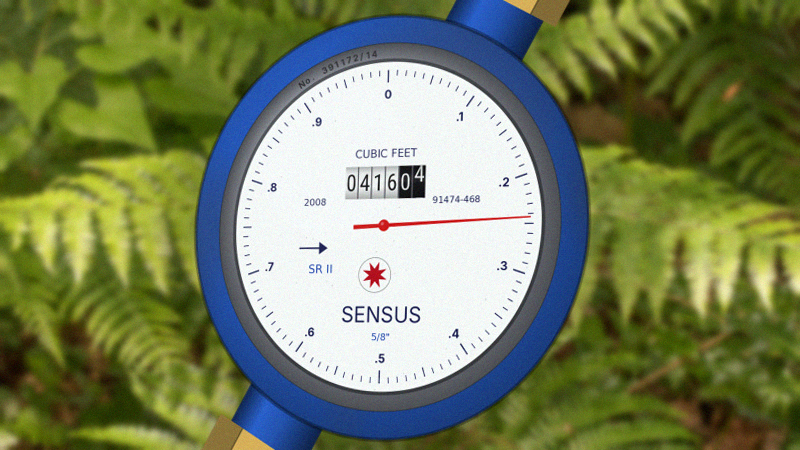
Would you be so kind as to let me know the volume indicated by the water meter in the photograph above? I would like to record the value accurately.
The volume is 41604.24 ft³
